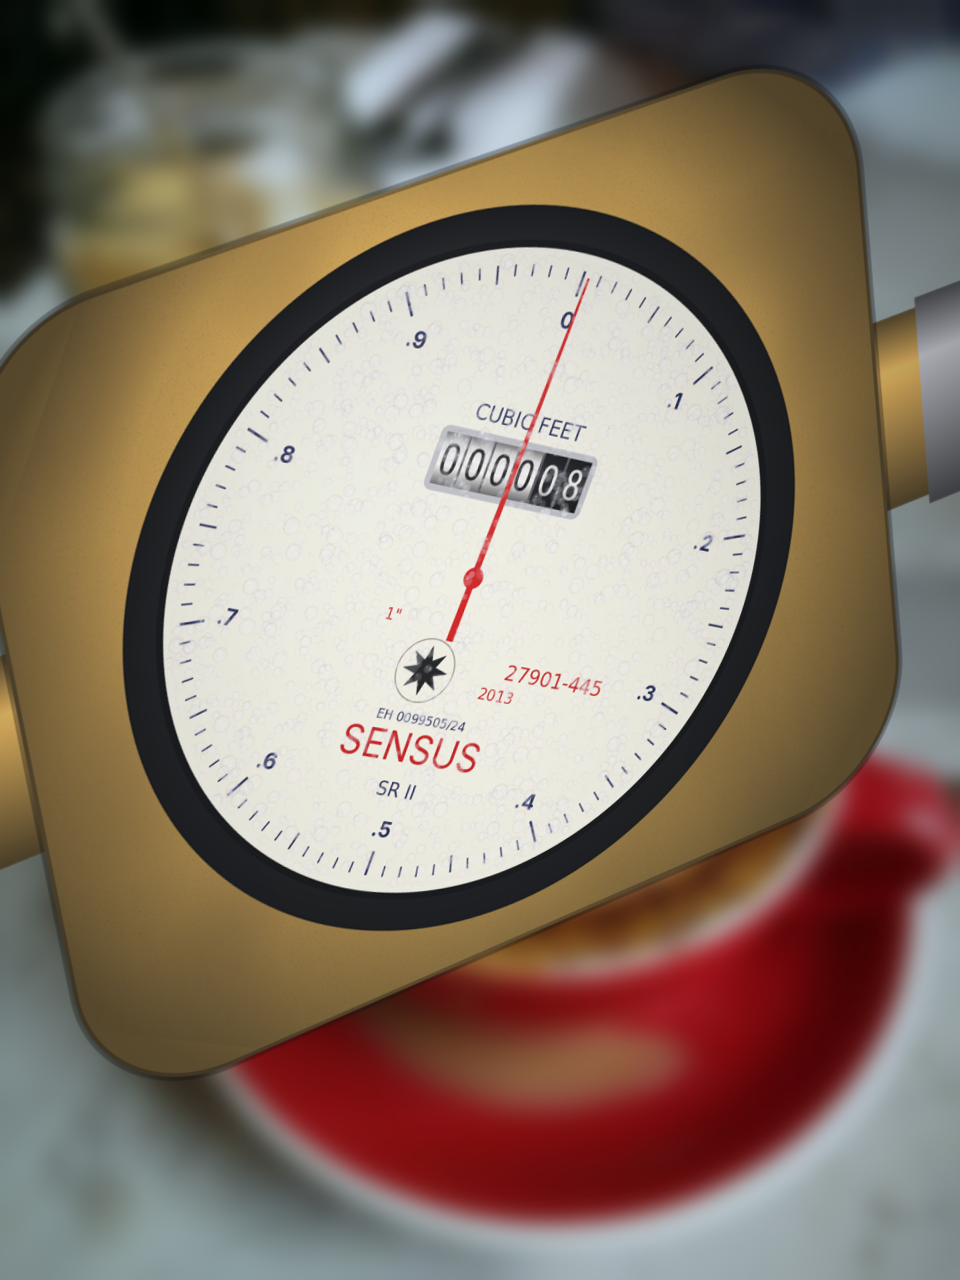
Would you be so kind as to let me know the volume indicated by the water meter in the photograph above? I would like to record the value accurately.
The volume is 8.00 ft³
